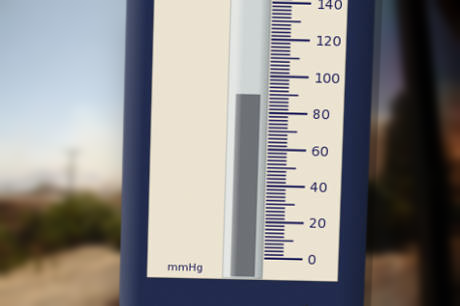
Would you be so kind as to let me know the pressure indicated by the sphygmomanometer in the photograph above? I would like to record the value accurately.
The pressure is 90 mmHg
